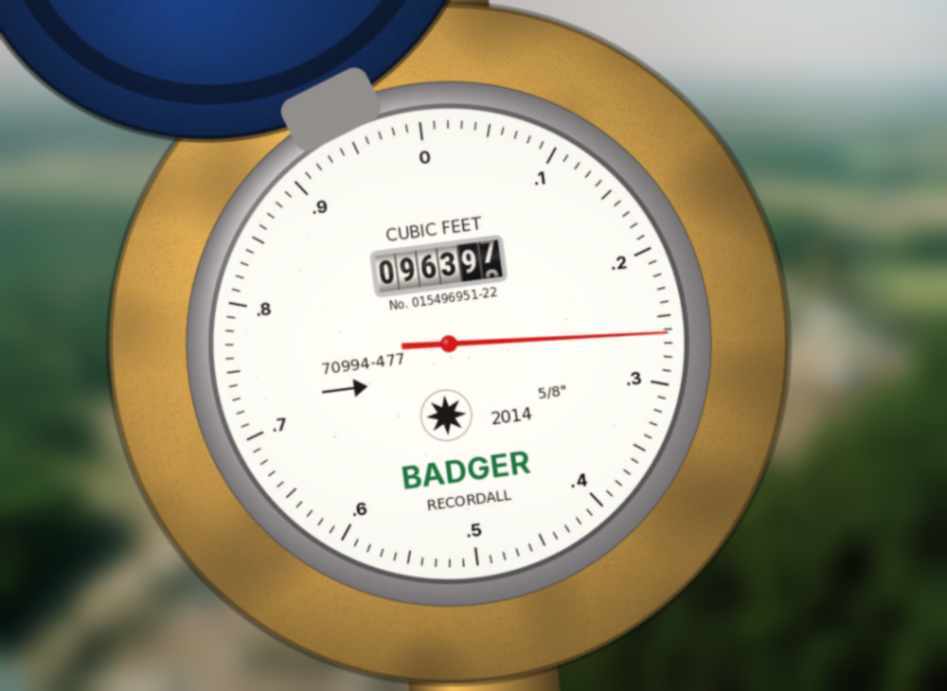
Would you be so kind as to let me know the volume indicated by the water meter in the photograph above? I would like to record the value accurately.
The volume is 96397.26 ft³
